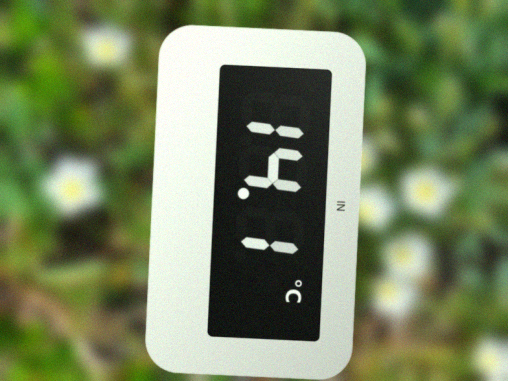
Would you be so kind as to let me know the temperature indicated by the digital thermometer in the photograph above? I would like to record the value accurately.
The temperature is 14.1 °C
